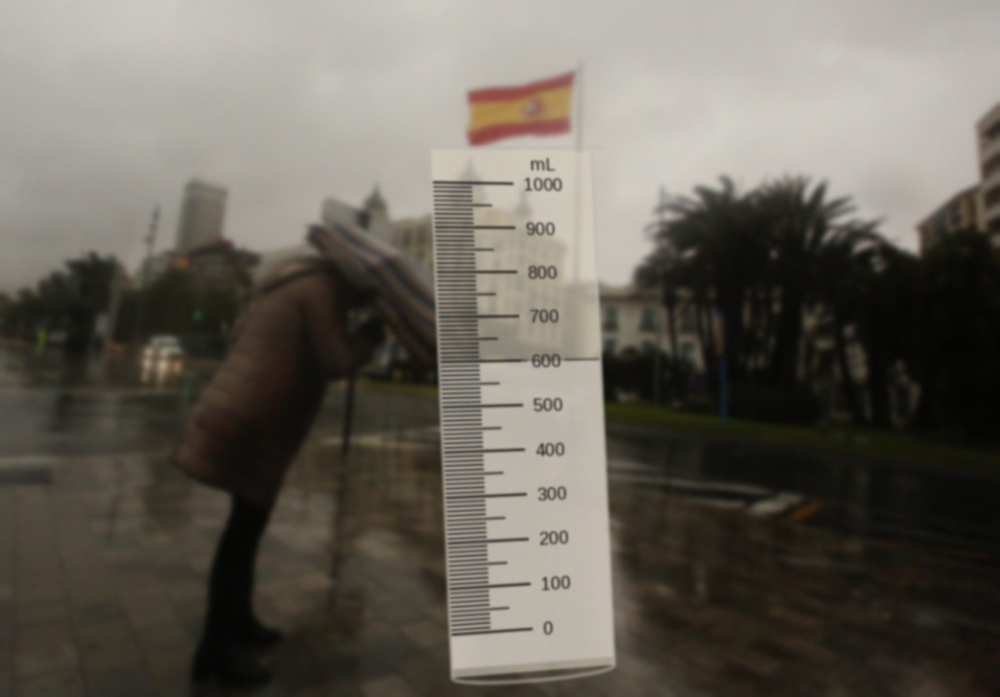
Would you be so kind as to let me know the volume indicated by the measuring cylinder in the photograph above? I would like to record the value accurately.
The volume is 600 mL
